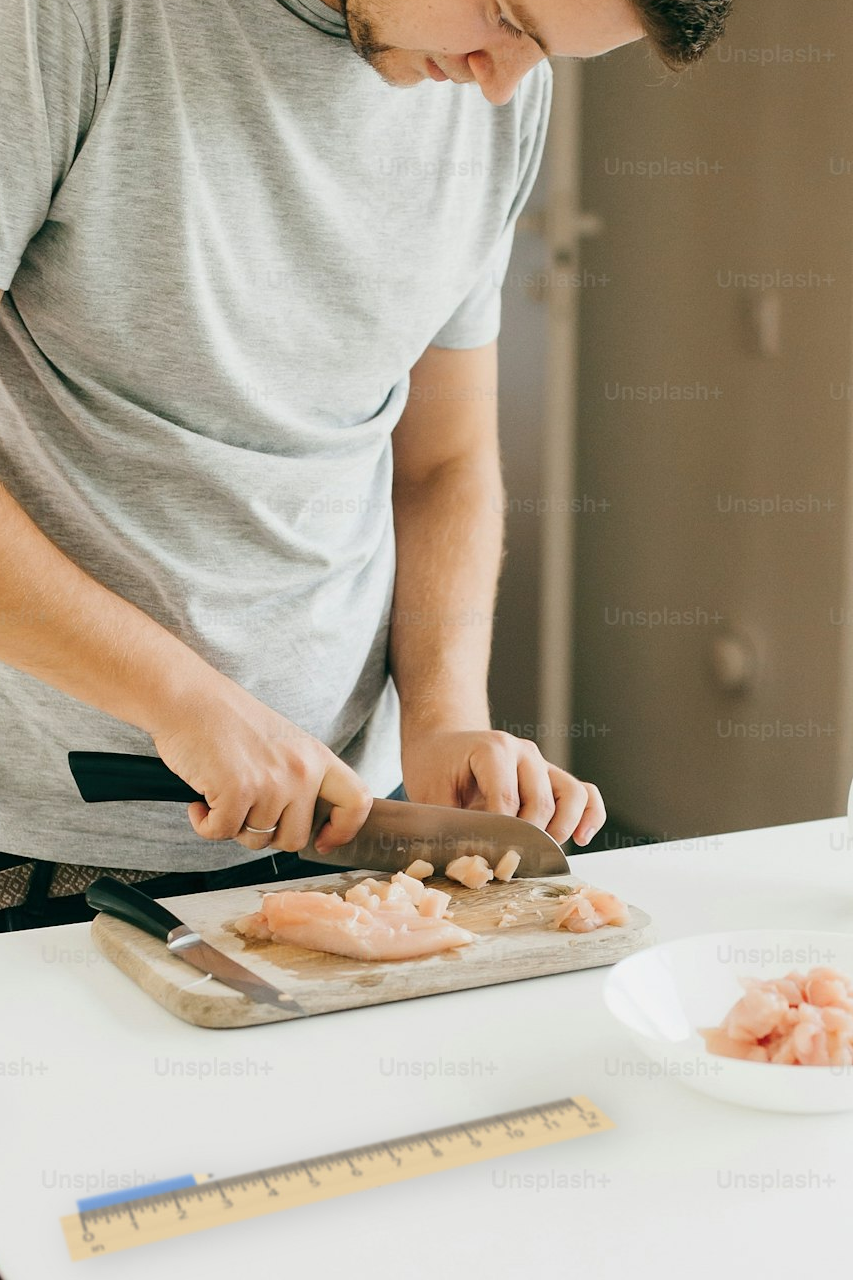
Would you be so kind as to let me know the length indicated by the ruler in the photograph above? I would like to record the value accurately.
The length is 3 in
